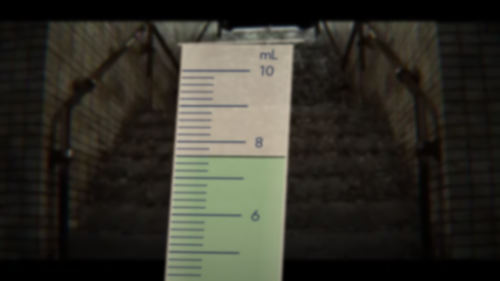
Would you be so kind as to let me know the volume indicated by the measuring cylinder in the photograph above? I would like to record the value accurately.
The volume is 7.6 mL
